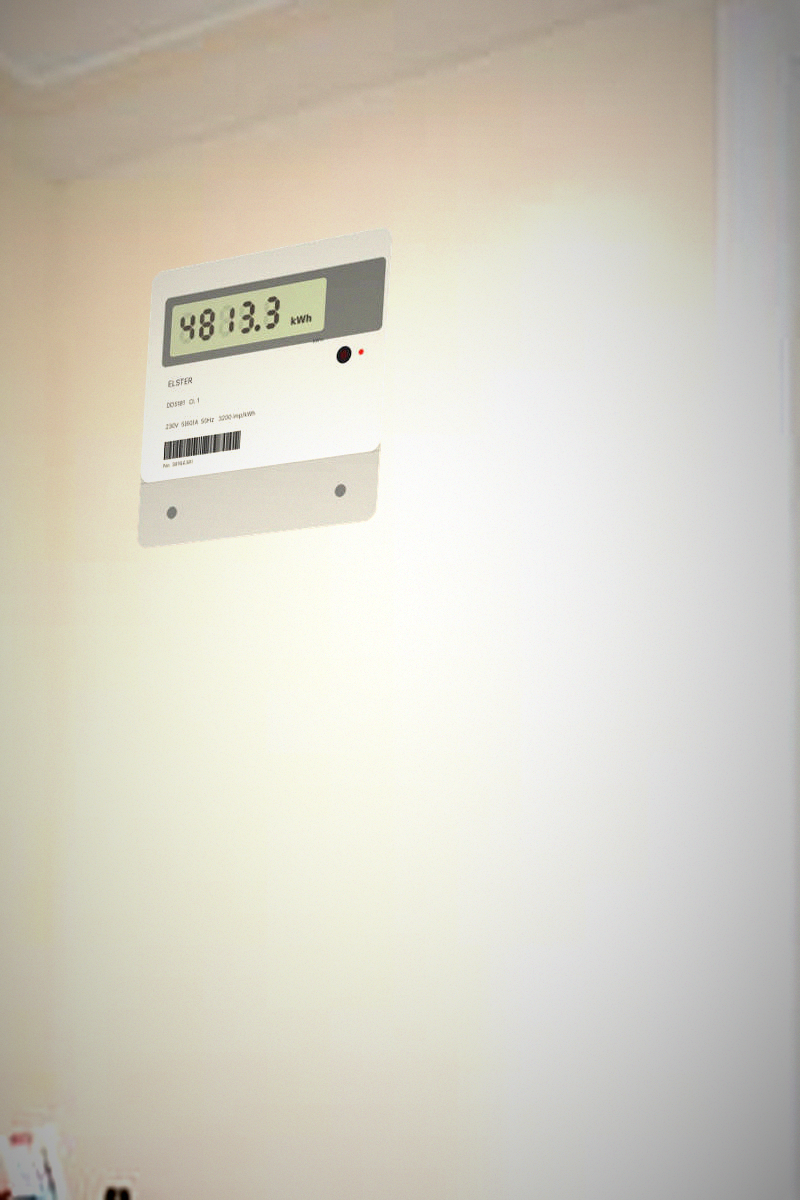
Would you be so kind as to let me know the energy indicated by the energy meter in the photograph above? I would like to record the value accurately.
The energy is 4813.3 kWh
